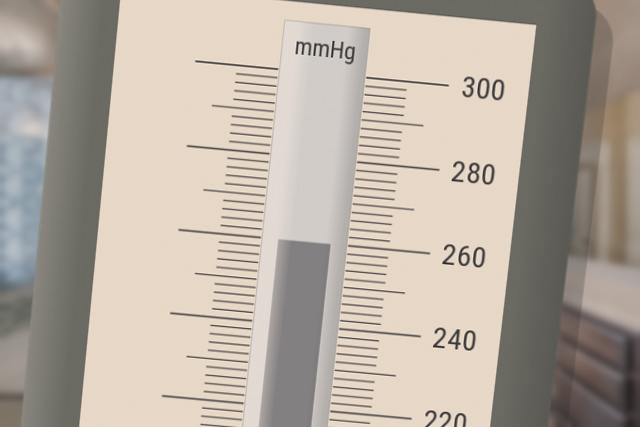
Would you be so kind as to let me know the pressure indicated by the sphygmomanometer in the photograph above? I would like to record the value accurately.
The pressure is 260 mmHg
